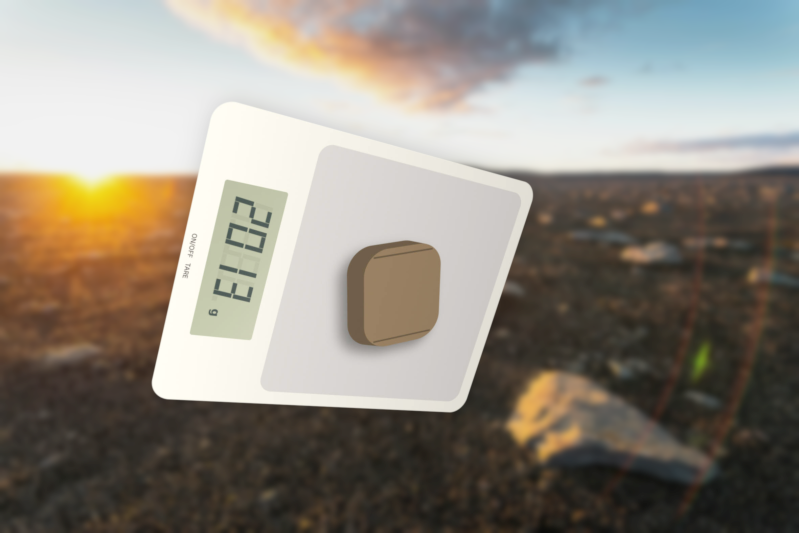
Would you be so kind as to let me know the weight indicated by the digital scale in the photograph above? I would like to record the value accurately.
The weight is 2013 g
